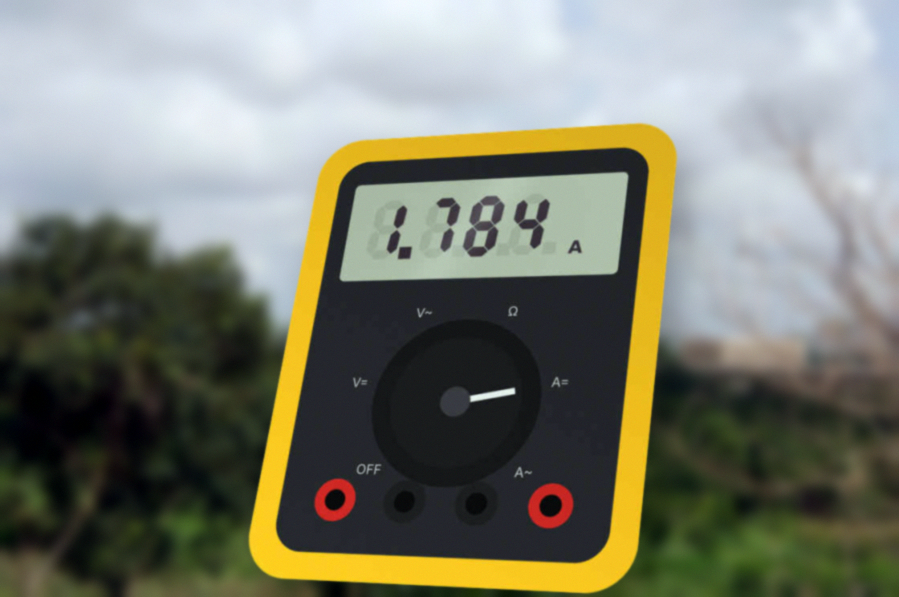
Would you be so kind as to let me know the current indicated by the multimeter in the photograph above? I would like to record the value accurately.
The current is 1.784 A
